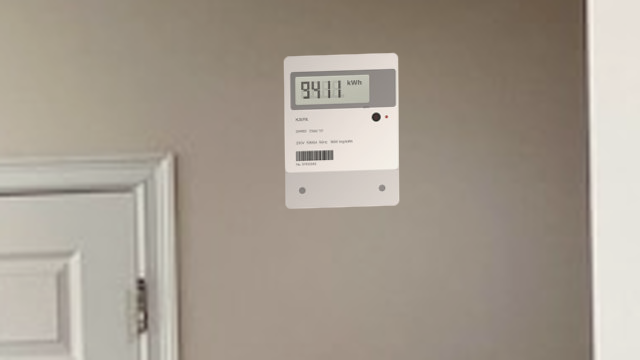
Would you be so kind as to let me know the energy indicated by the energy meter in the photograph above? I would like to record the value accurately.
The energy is 9411 kWh
